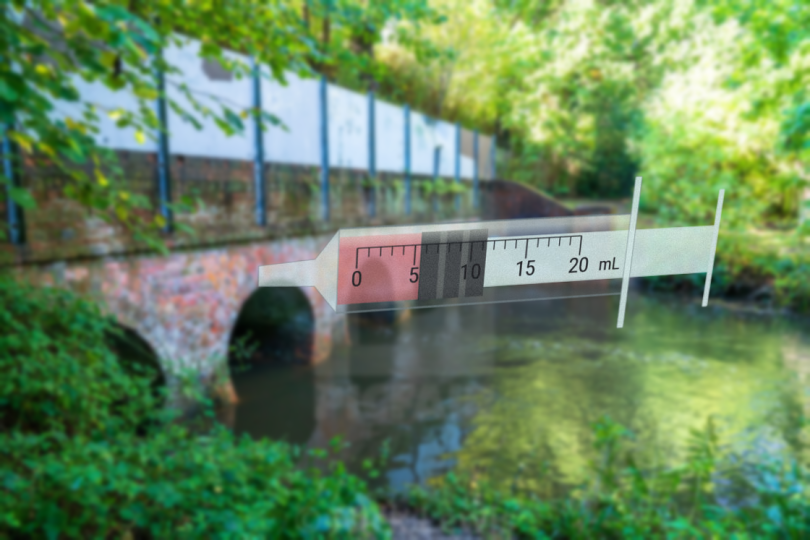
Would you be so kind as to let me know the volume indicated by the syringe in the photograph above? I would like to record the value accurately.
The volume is 5.5 mL
